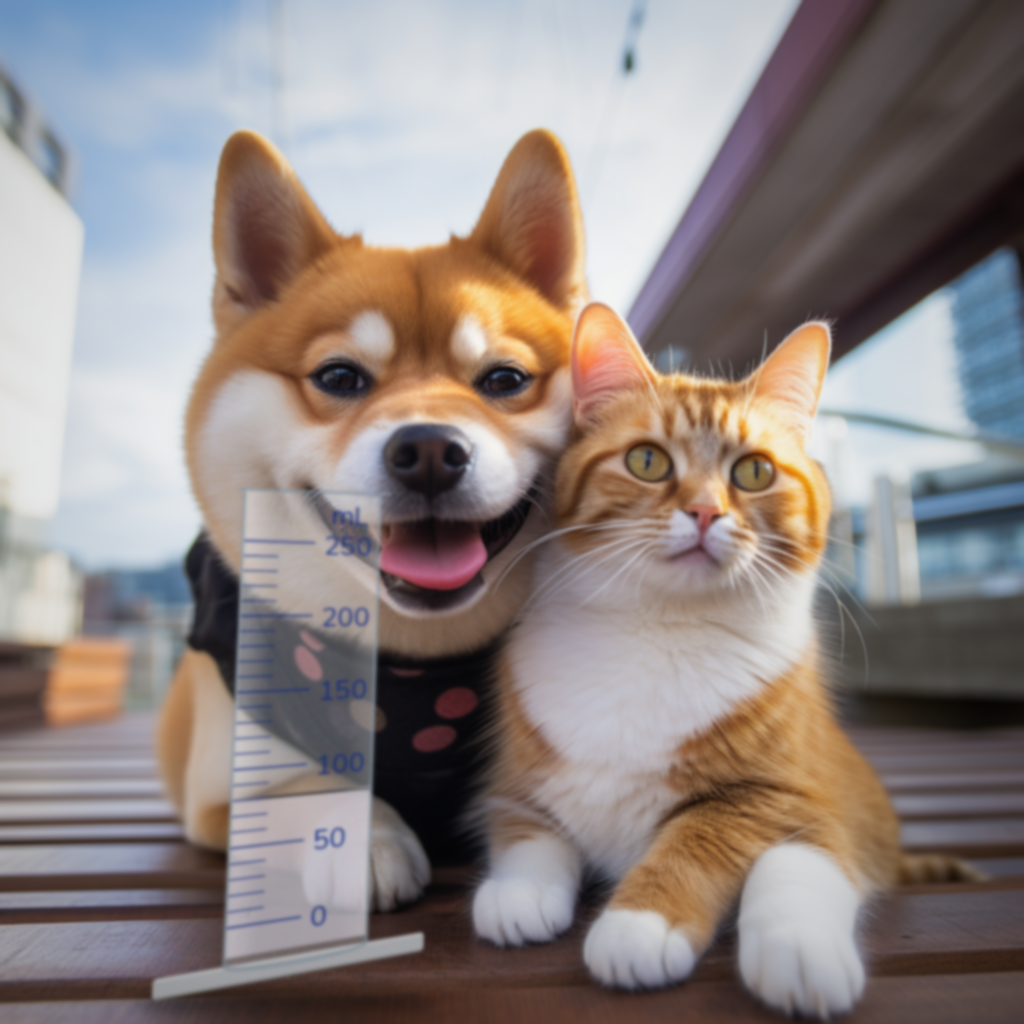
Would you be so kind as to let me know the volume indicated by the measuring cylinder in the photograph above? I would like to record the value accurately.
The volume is 80 mL
